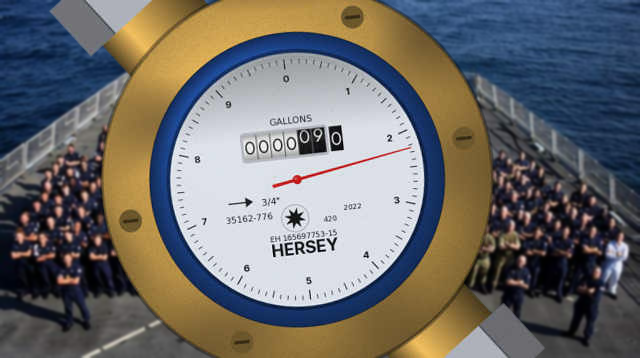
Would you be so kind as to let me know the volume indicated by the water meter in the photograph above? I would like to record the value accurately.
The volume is 92.2 gal
